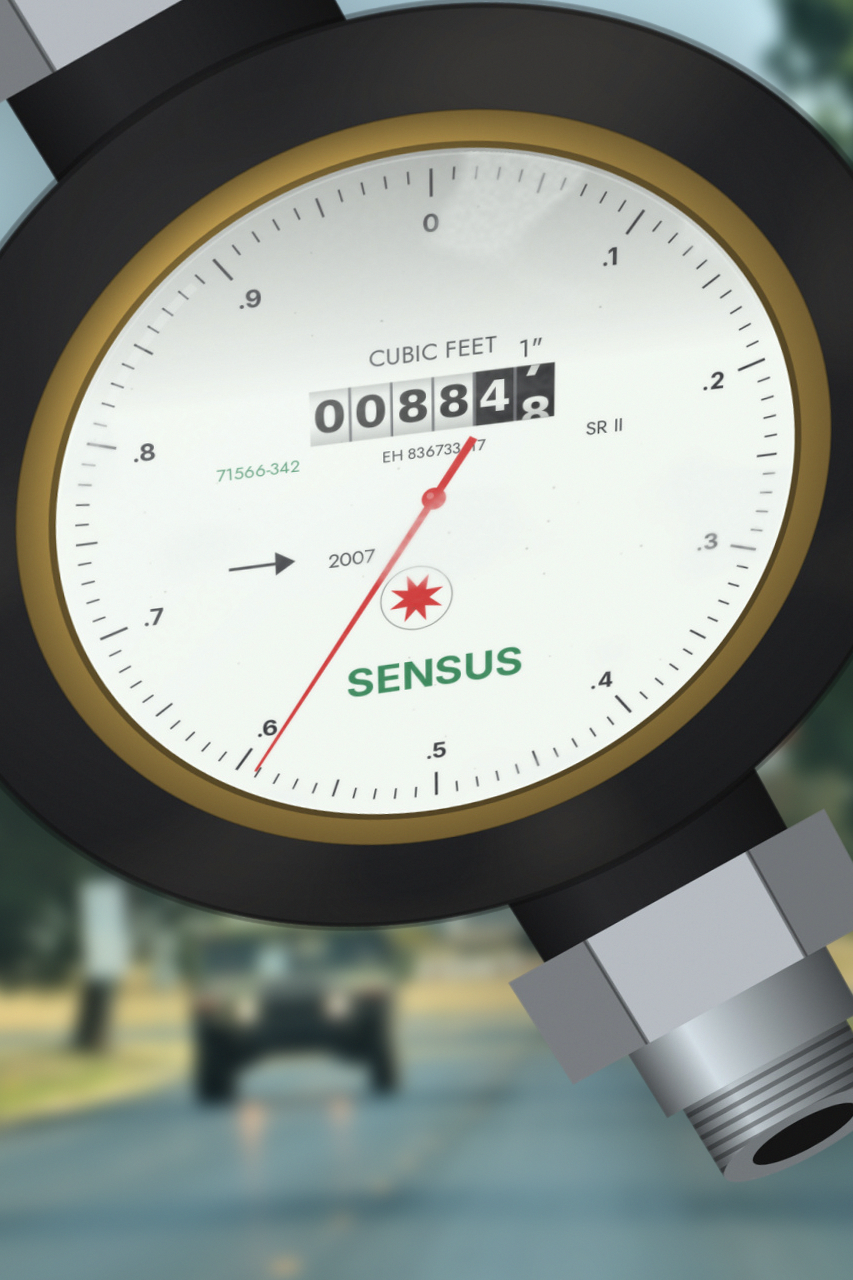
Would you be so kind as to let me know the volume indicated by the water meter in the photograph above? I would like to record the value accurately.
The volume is 8847.59 ft³
